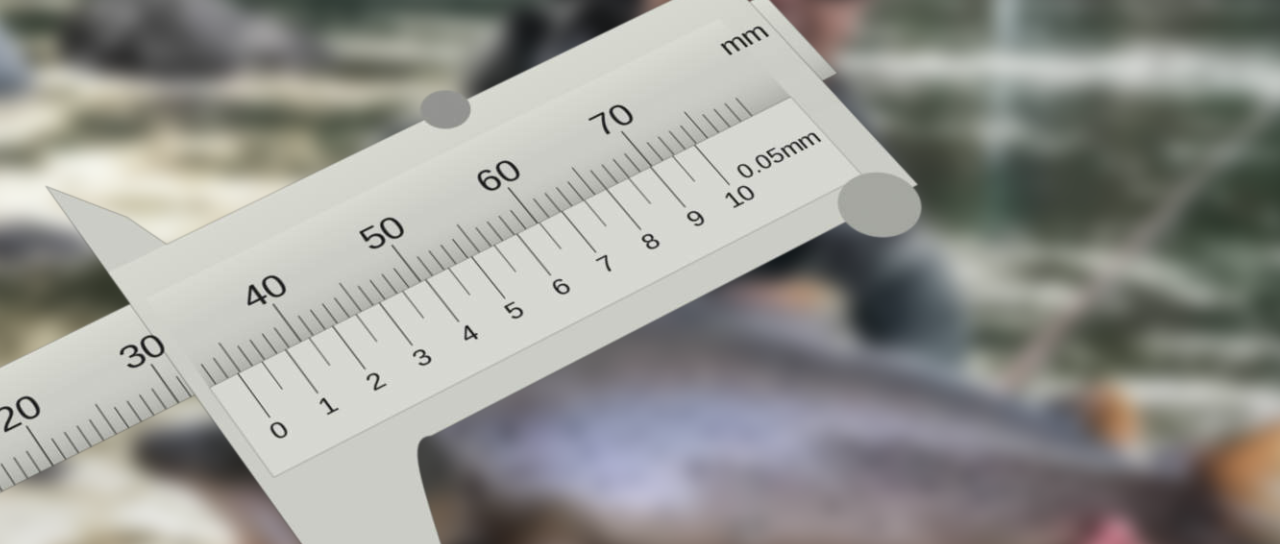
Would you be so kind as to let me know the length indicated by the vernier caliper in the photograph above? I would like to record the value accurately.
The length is 34.8 mm
